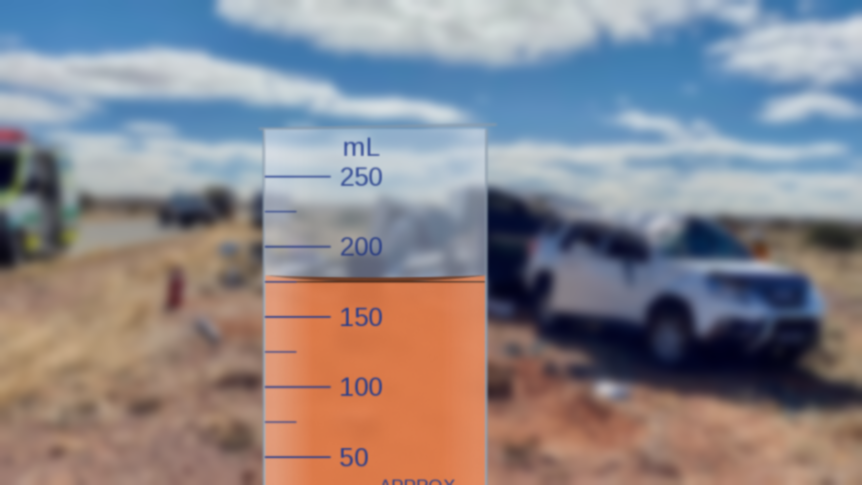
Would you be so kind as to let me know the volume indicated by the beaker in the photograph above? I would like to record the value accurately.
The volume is 175 mL
